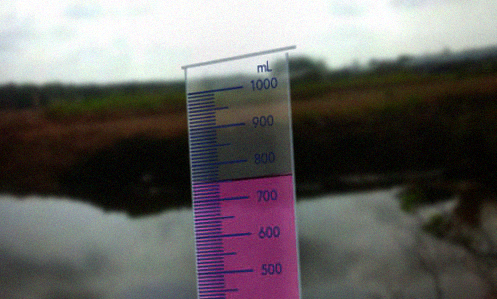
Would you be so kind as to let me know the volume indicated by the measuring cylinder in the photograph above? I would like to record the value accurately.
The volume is 750 mL
